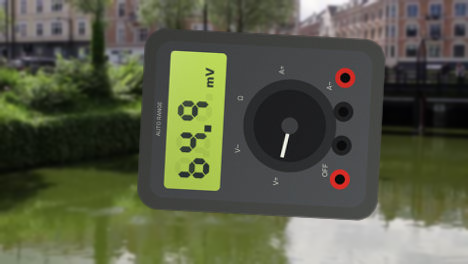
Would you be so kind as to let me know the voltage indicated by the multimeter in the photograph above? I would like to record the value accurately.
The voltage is 64.9 mV
